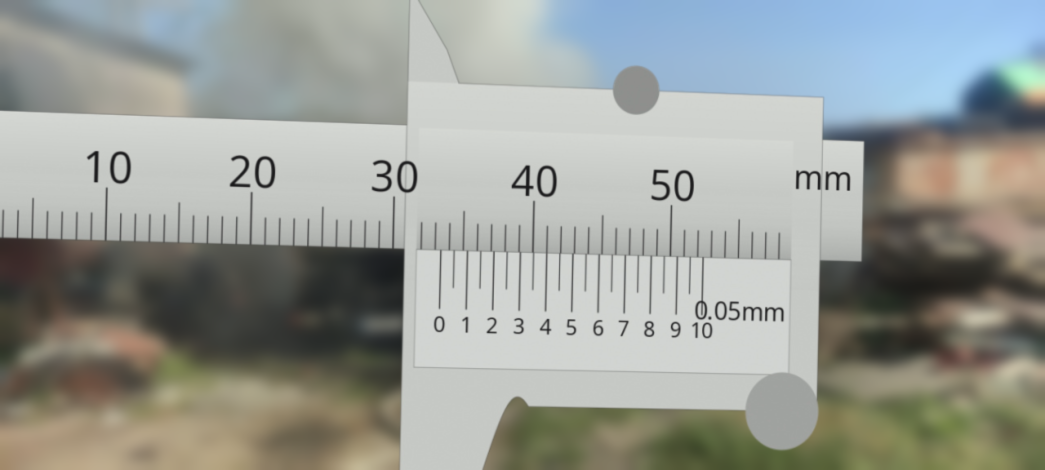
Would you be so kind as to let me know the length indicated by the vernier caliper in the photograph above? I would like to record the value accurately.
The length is 33.4 mm
